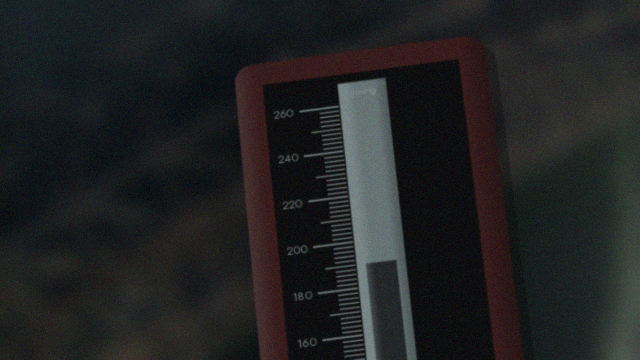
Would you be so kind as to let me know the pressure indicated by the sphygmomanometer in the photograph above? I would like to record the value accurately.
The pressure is 190 mmHg
